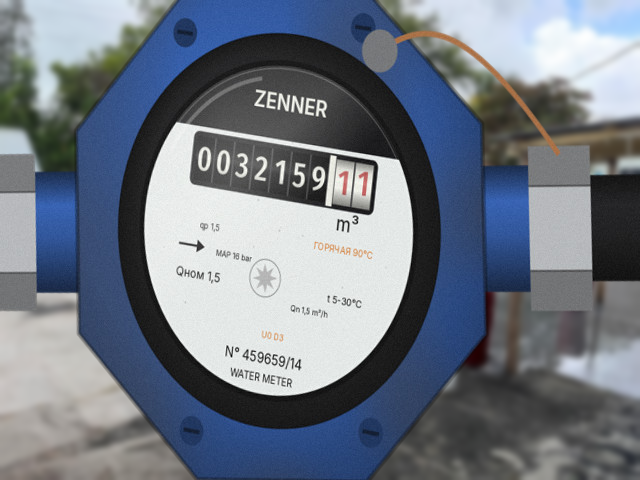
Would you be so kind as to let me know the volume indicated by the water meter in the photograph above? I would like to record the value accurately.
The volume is 32159.11 m³
